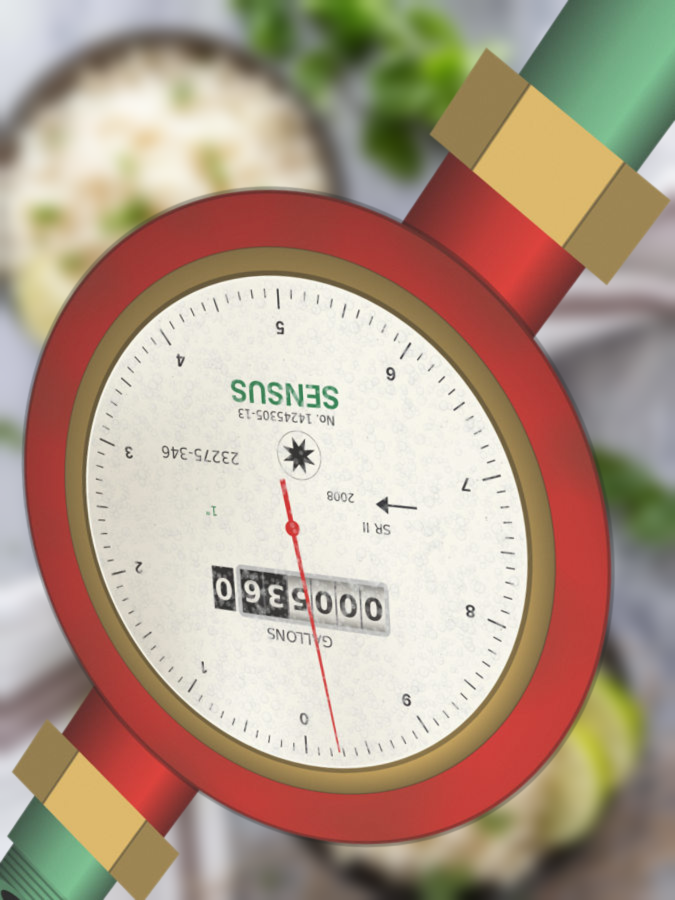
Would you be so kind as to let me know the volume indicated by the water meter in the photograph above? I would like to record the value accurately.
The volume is 5359.7 gal
